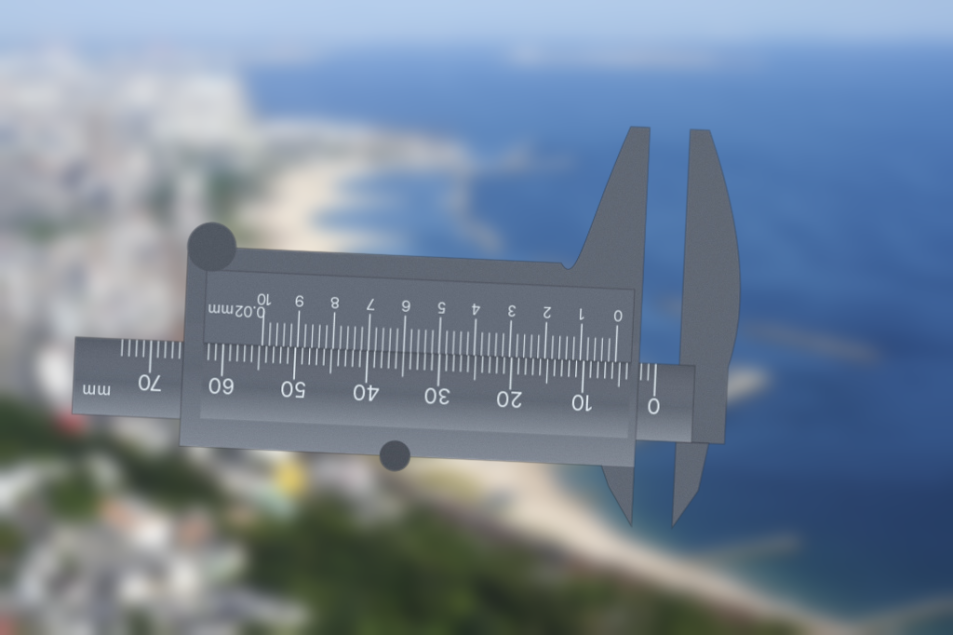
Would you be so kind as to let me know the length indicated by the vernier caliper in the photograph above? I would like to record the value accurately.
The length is 5.6 mm
